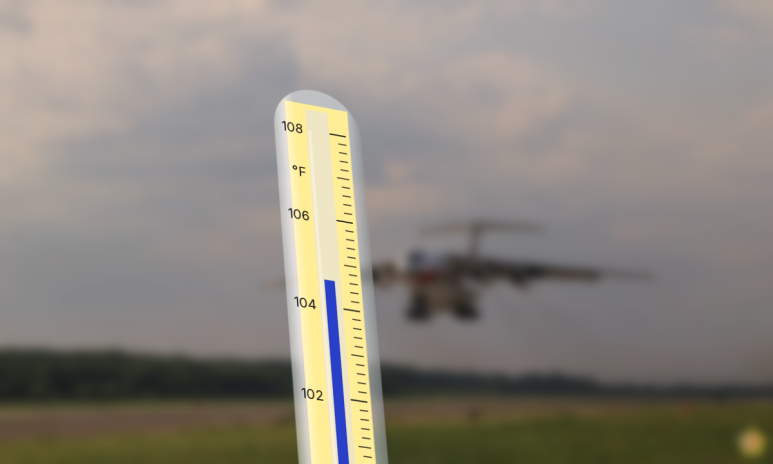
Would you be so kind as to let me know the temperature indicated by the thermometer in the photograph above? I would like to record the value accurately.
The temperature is 104.6 °F
